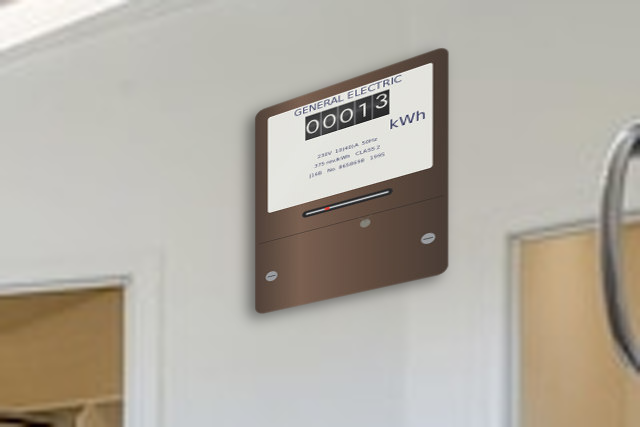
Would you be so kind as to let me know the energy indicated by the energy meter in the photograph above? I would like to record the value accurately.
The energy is 13 kWh
